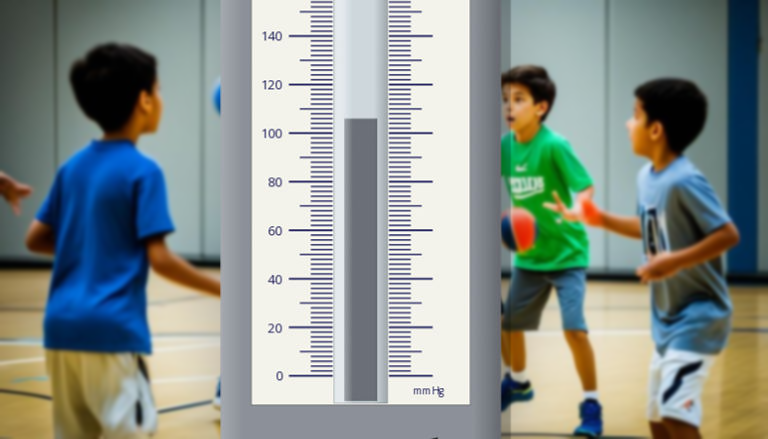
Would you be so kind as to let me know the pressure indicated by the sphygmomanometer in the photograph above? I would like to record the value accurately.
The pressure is 106 mmHg
